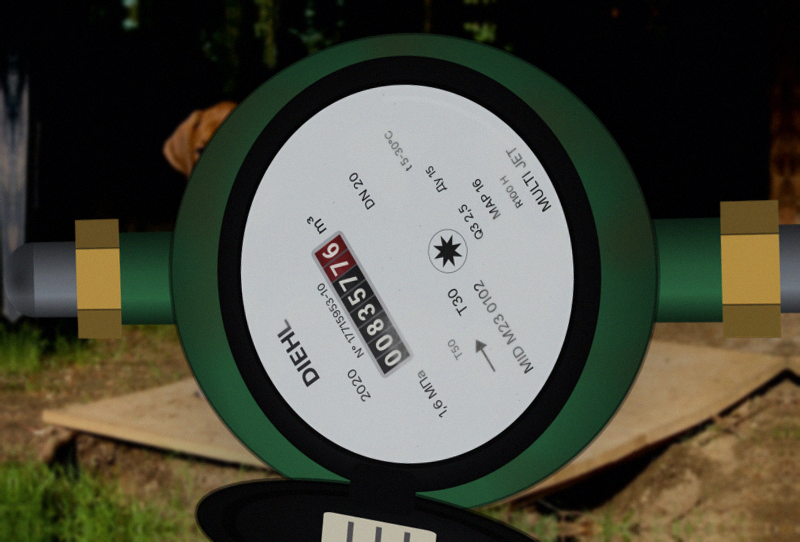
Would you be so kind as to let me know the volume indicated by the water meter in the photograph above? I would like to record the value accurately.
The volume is 8357.76 m³
